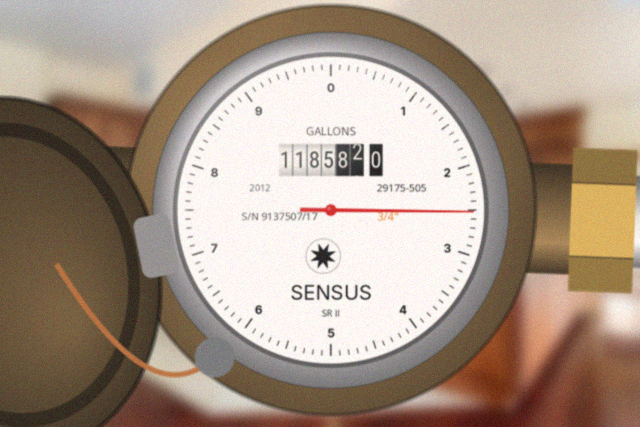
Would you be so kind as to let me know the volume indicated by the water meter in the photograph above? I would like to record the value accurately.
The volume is 1185822.5 gal
